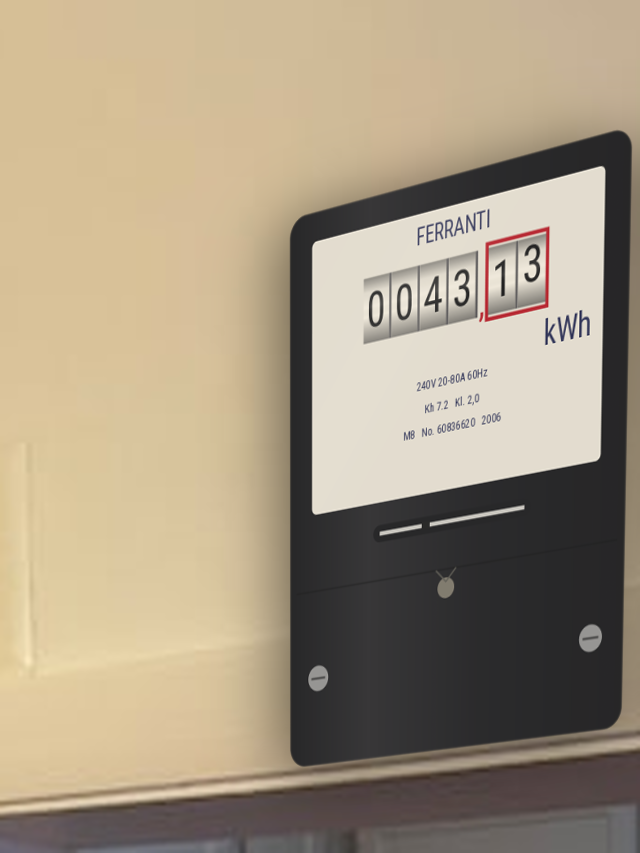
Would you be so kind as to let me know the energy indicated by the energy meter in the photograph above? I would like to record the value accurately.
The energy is 43.13 kWh
